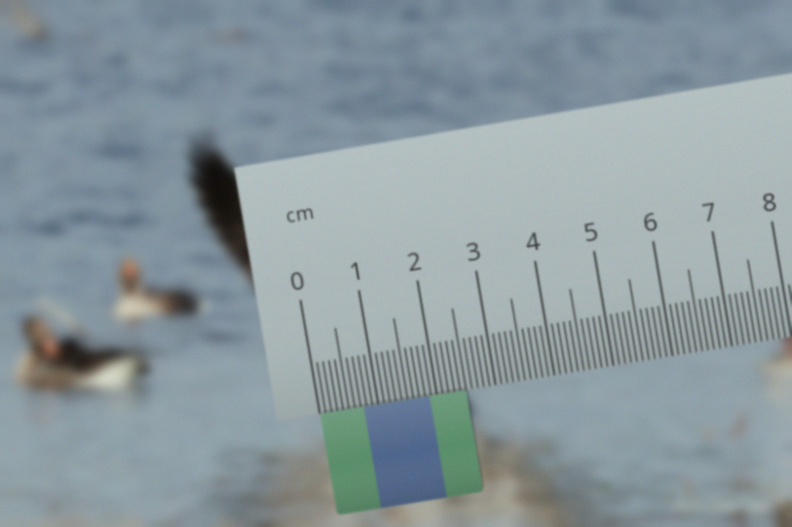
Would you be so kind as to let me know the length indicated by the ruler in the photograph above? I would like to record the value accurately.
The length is 2.5 cm
